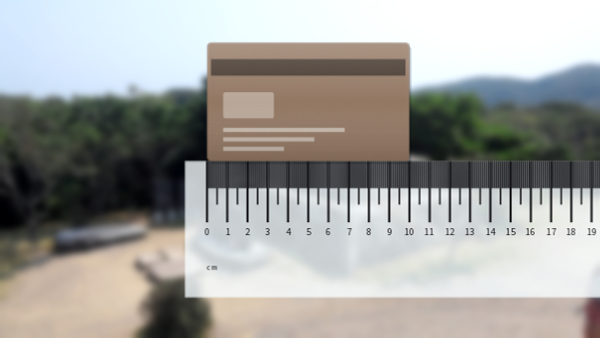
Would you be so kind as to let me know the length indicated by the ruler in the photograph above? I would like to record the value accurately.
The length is 10 cm
